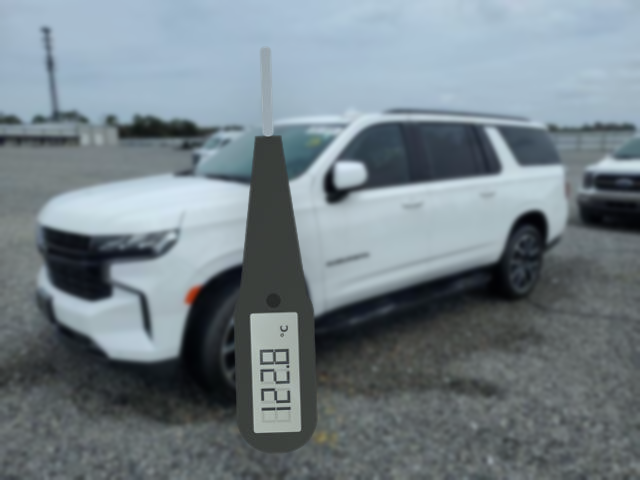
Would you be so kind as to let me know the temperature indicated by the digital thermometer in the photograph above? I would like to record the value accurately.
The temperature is 122.8 °C
